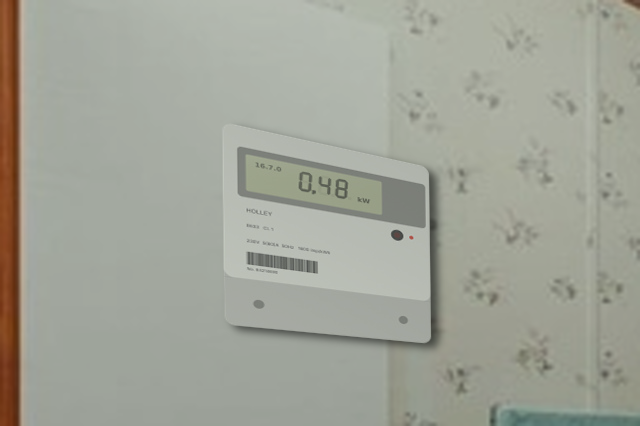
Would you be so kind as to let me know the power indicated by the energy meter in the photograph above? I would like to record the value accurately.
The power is 0.48 kW
